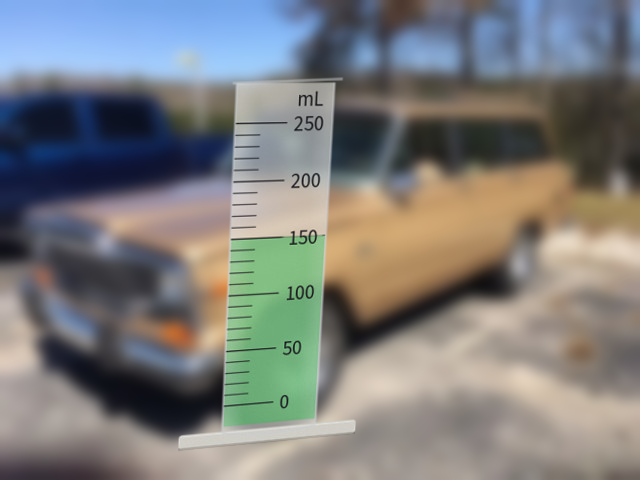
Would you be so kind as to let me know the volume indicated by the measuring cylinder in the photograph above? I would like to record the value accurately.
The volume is 150 mL
